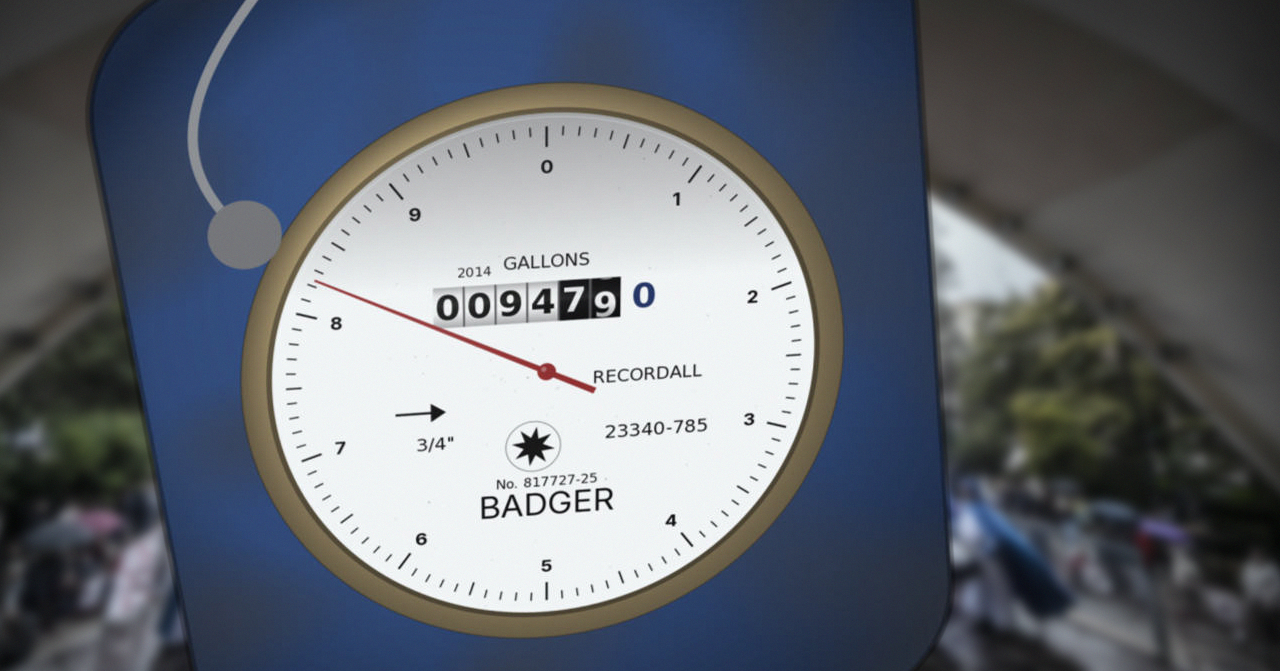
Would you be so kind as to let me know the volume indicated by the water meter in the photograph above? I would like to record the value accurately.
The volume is 94788.2 gal
